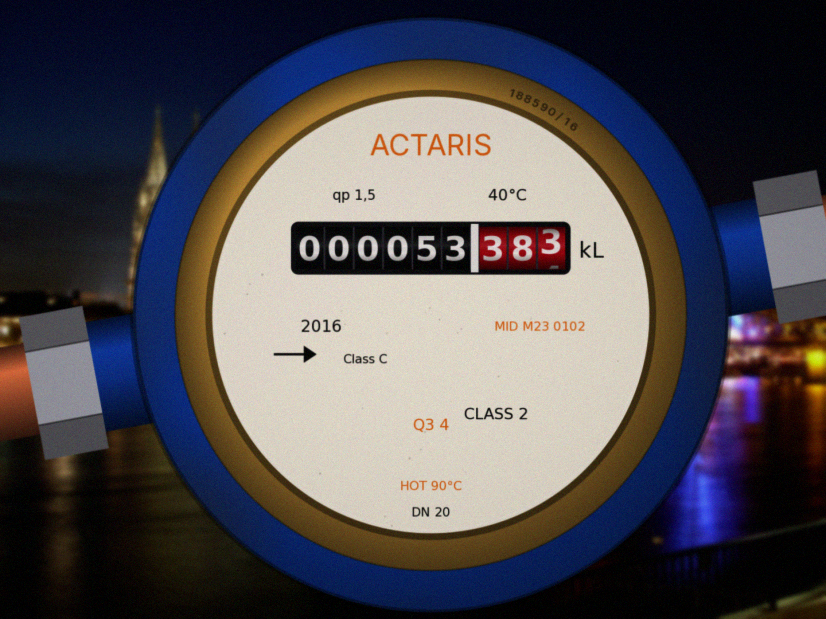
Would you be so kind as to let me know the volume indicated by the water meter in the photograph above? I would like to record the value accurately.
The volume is 53.383 kL
